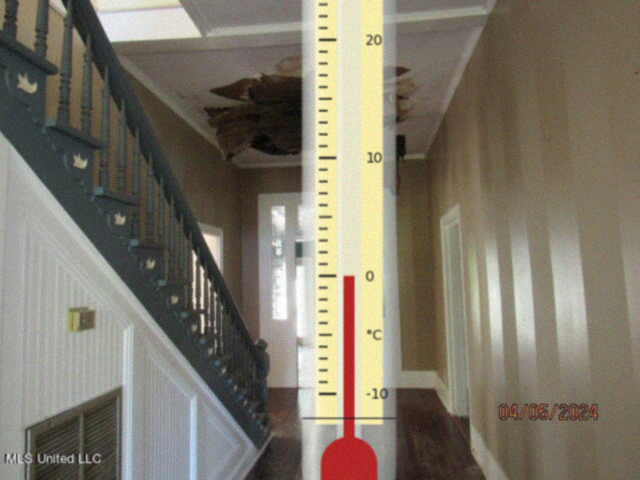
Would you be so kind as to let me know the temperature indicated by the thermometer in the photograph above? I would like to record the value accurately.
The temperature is 0 °C
